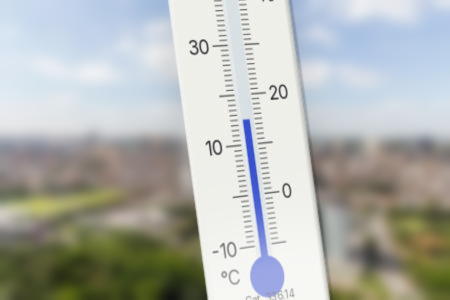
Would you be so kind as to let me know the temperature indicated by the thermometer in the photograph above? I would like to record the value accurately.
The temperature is 15 °C
